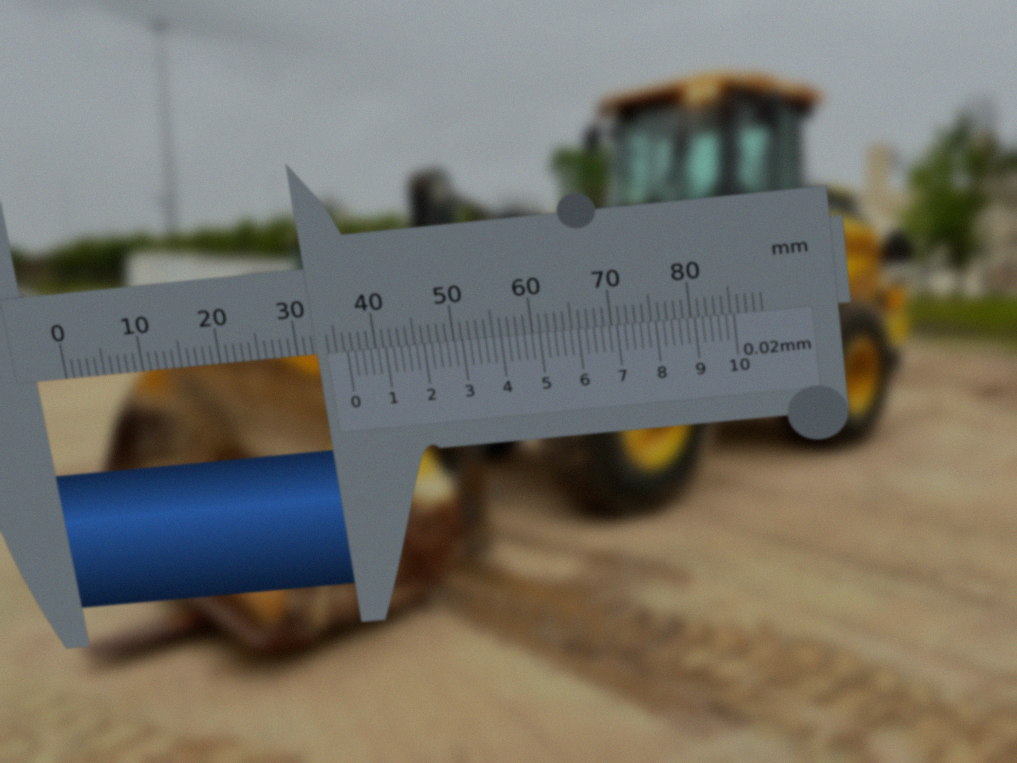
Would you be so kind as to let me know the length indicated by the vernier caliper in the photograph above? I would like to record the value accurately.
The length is 36.4 mm
